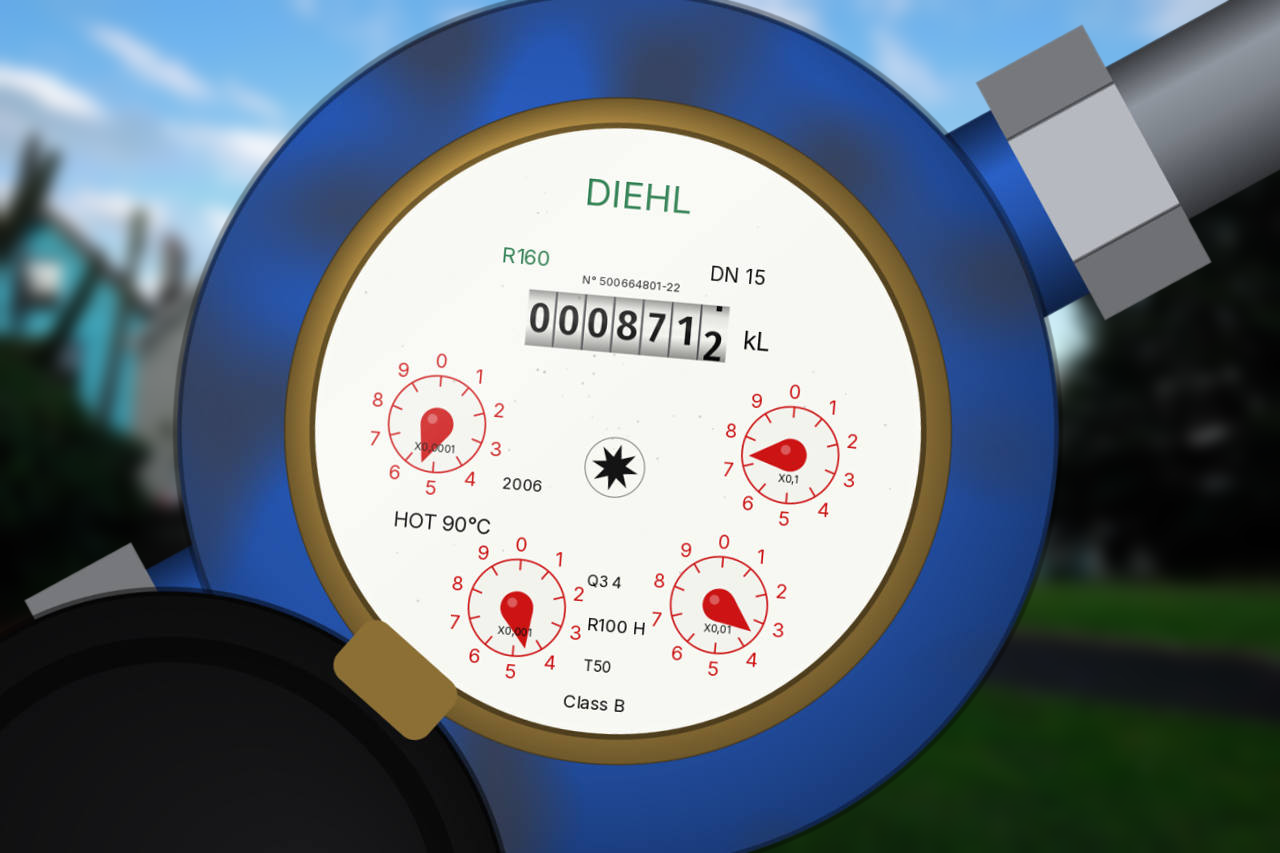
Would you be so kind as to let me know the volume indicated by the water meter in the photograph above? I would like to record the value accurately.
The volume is 8711.7345 kL
